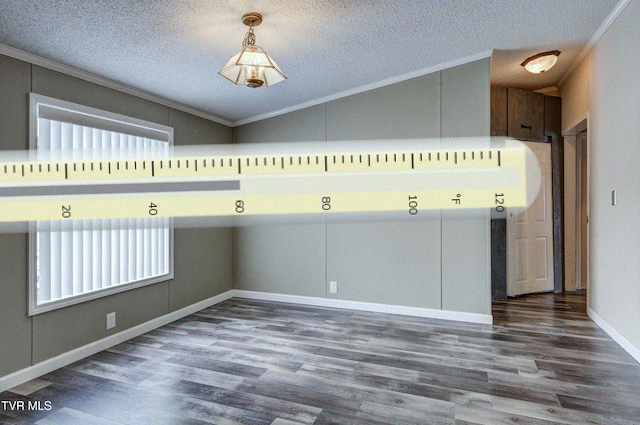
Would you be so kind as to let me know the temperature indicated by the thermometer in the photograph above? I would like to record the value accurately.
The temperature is 60 °F
